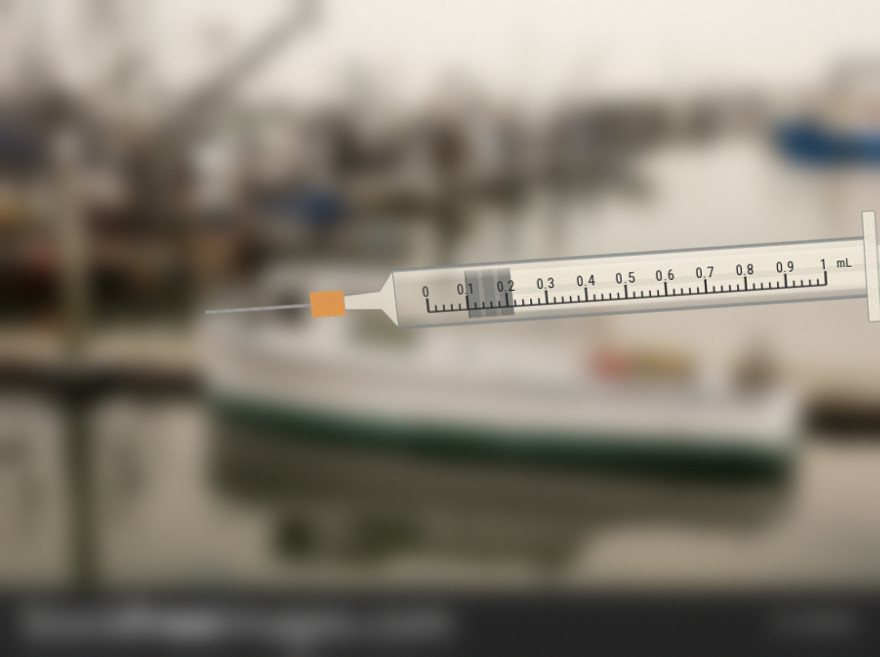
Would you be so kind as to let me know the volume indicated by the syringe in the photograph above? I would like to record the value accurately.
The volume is 0.1 mL
